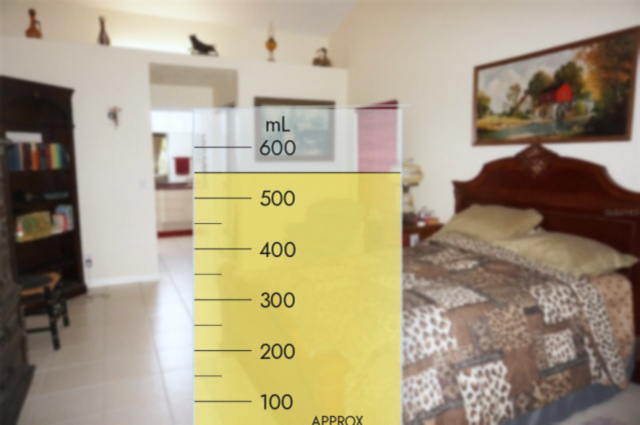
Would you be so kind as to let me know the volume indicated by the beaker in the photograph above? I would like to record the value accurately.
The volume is 550 mL
